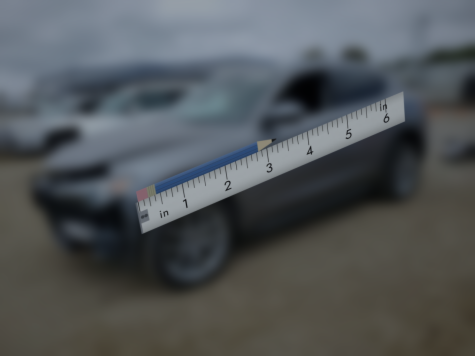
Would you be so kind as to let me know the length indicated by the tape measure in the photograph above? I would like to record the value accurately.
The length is 3.25 in
